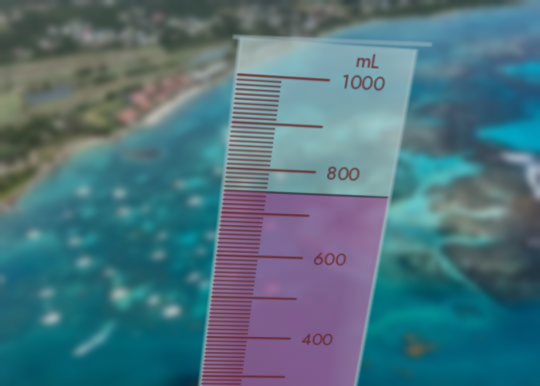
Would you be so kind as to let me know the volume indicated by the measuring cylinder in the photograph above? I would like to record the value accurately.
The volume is 750 mL
